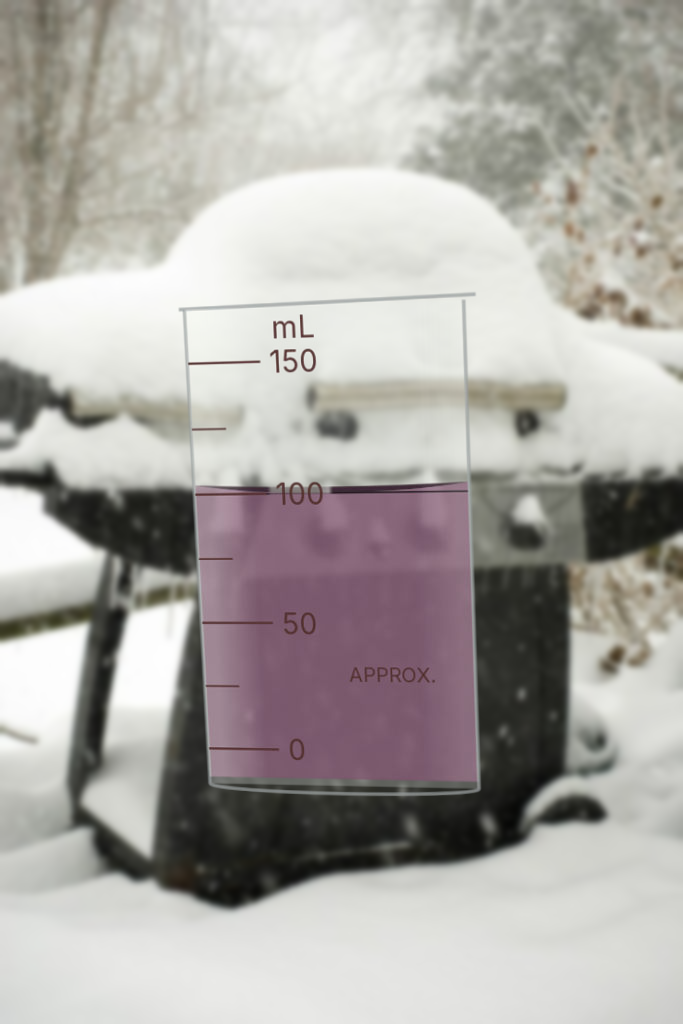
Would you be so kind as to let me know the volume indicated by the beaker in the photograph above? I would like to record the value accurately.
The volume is 100 mL
